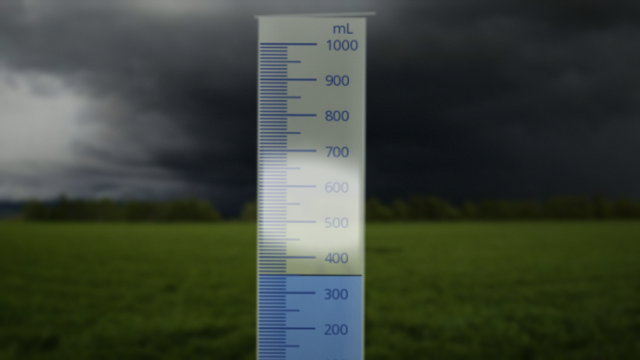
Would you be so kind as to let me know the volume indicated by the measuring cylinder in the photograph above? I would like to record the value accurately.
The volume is 350 mL
